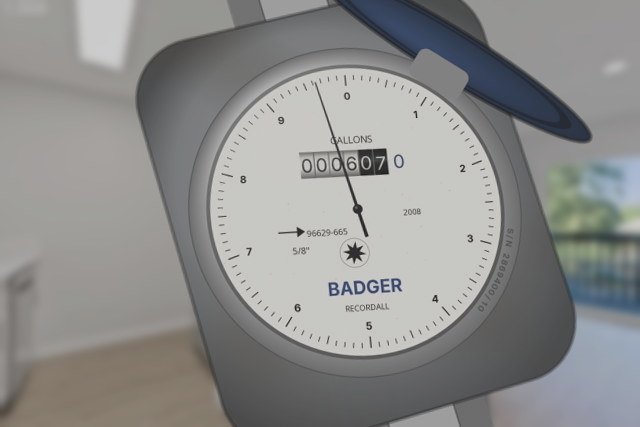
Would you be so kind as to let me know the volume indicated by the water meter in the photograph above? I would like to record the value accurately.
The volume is 6069.6 gal
